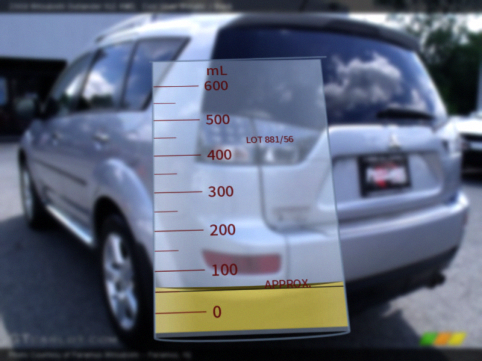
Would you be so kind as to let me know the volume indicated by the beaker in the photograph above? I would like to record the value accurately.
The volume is 50 mL
